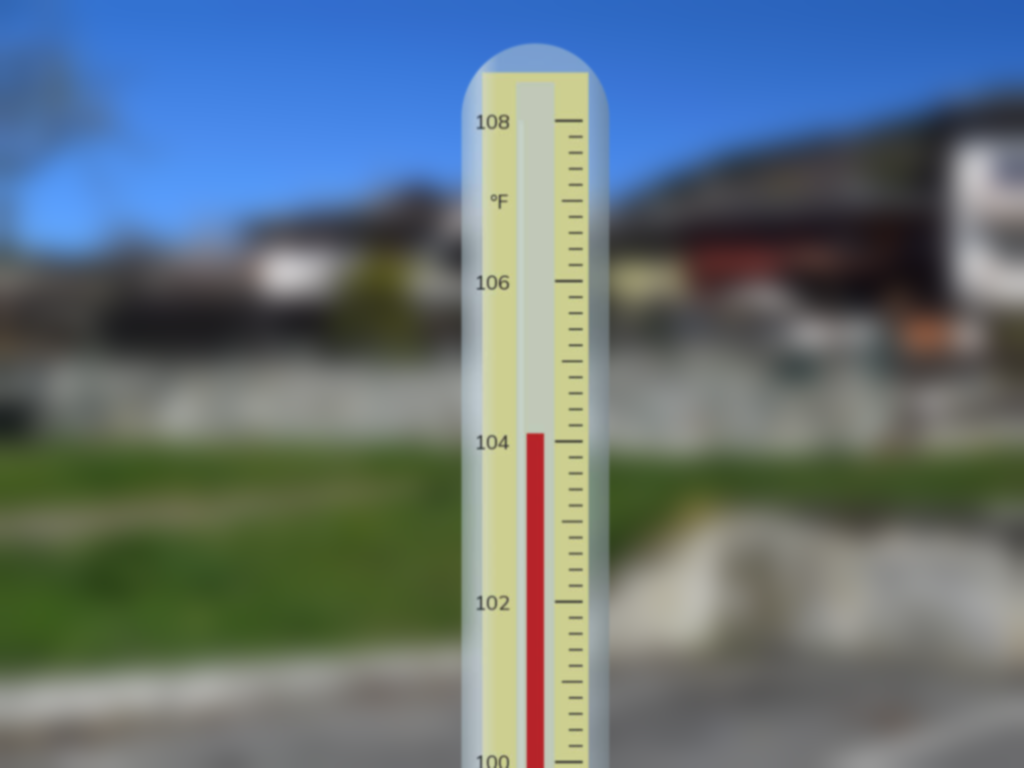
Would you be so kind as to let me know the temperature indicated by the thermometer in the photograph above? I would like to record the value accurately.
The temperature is 104.1 °F
